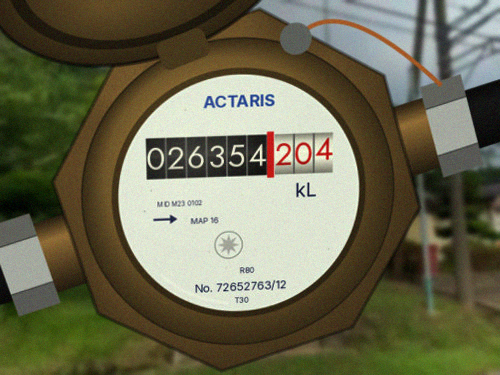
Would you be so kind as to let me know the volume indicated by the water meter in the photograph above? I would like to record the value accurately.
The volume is 26354.204 kL
